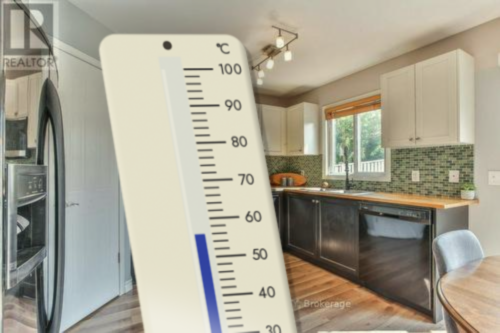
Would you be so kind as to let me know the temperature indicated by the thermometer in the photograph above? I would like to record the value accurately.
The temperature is 56 °C
